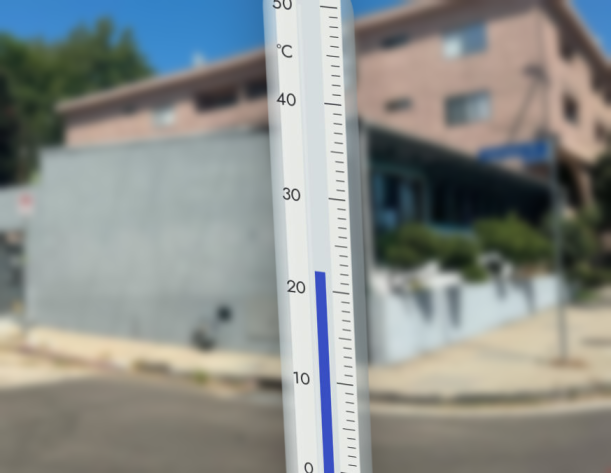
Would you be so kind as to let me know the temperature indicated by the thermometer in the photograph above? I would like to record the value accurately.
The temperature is 22 °C
